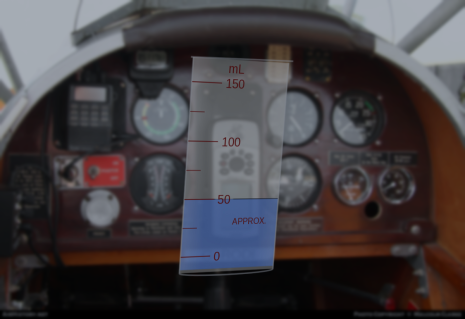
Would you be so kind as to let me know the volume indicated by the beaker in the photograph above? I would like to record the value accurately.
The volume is 50 mL
